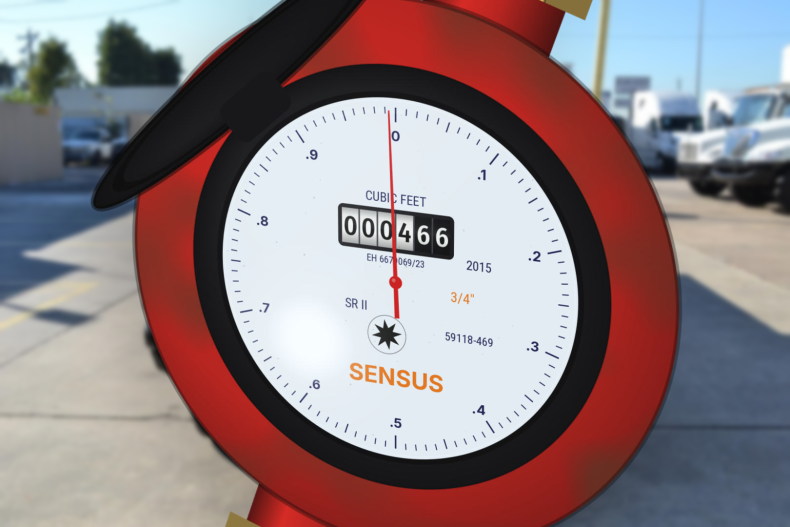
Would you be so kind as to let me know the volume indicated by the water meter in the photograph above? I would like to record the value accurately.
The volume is 465.99 ft³
